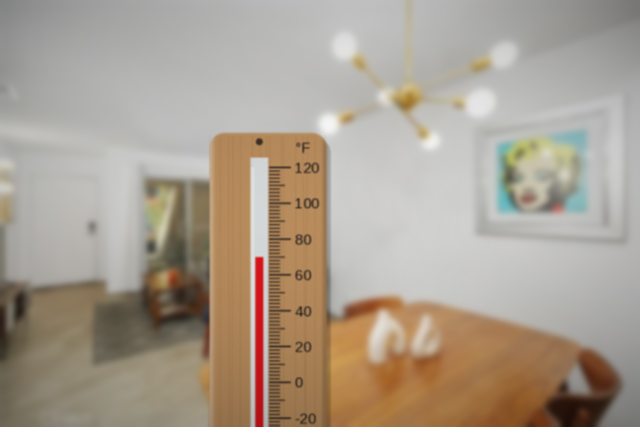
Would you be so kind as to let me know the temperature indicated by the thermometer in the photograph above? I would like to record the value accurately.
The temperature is 70 °F
